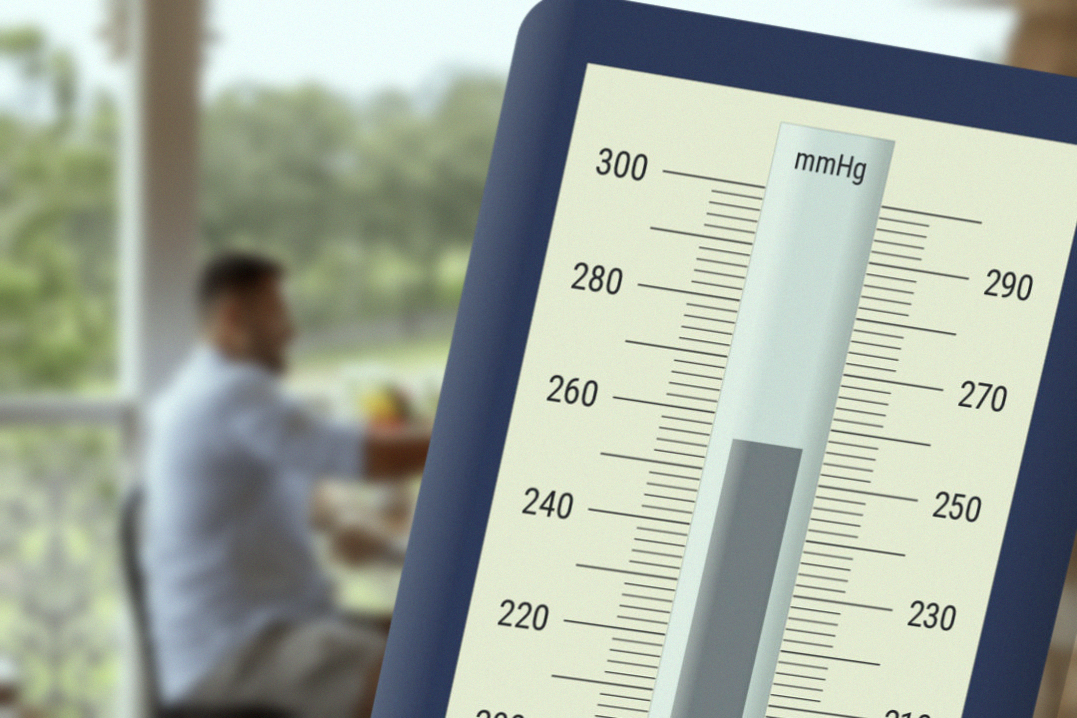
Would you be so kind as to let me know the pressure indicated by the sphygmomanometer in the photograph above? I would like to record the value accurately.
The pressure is 256 mmHg
